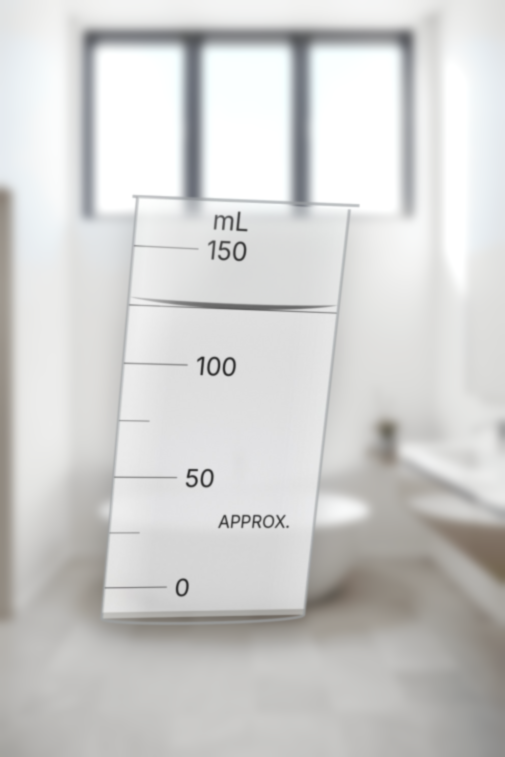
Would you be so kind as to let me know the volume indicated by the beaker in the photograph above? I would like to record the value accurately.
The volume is 125 mL
